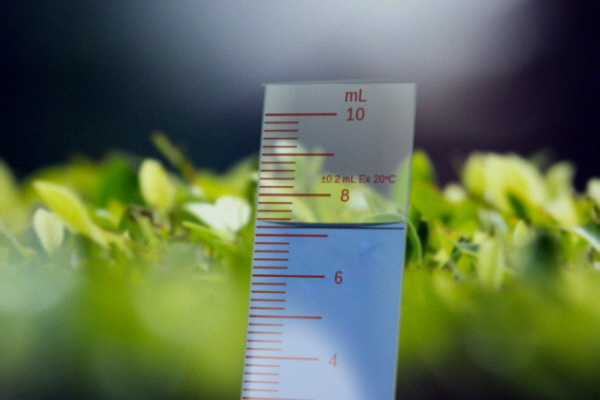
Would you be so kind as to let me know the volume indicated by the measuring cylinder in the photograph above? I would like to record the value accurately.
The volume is 7.2 mL
